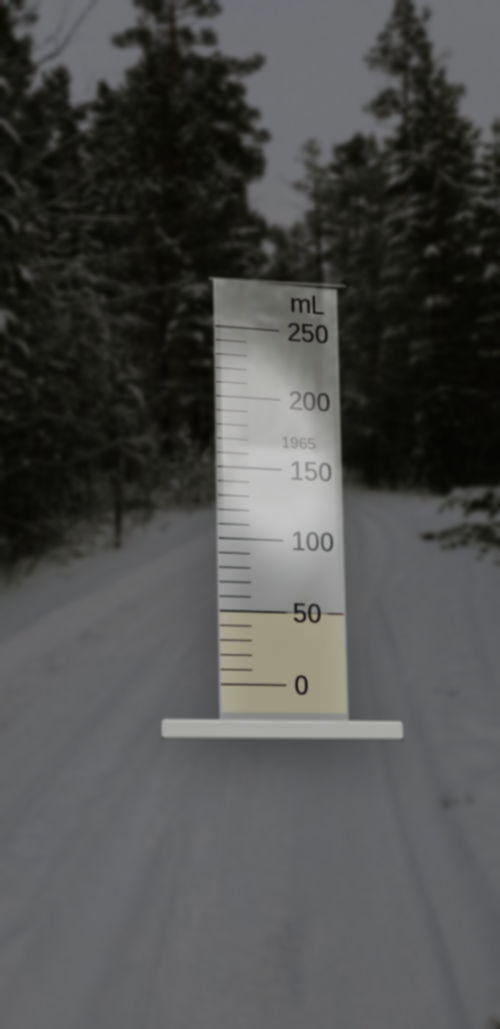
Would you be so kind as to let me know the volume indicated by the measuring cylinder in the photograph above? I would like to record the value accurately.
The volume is 50 mL
